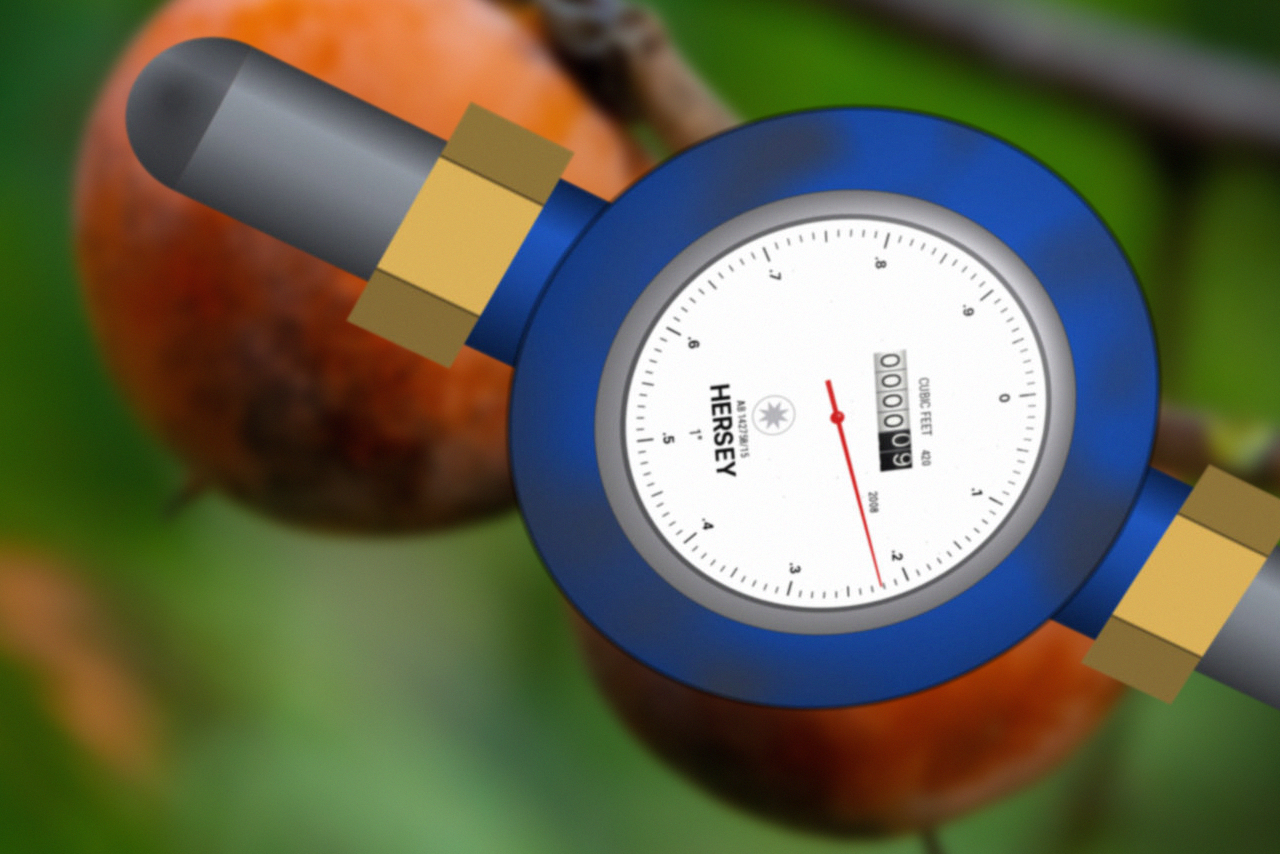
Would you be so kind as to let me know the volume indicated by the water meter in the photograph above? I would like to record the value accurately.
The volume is 9.22 ft³
